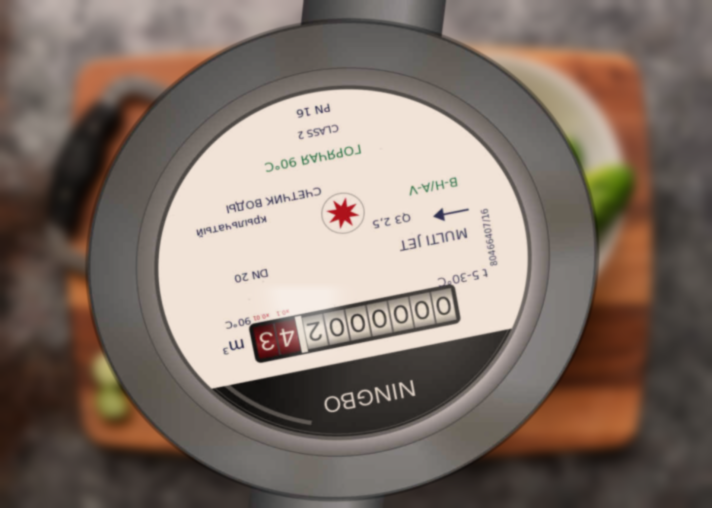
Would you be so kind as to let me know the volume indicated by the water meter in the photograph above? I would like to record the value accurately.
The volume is 2.43 m³
